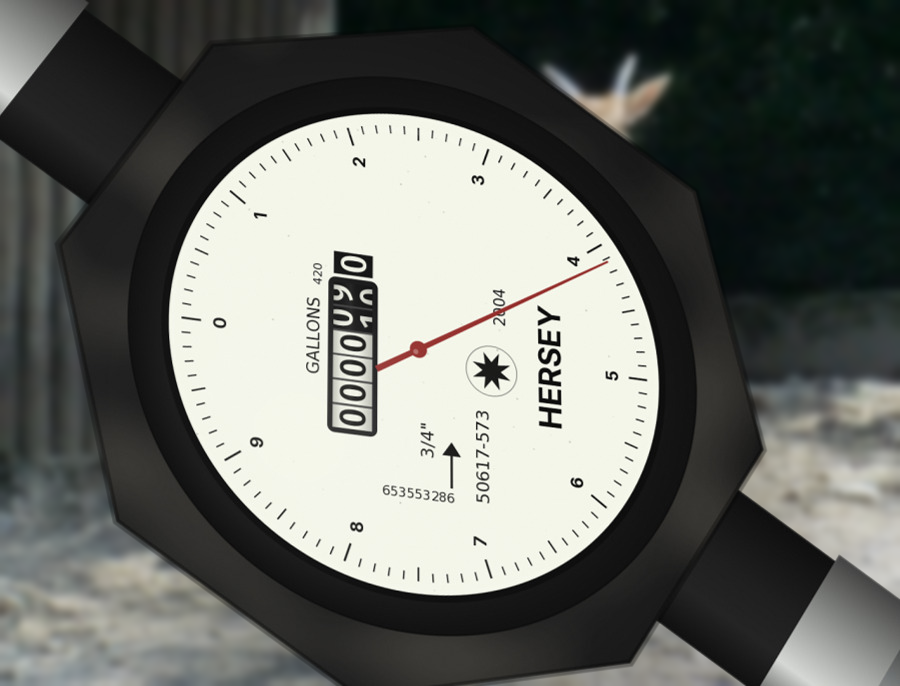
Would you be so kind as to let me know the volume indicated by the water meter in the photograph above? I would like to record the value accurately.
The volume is 94.1 gal
